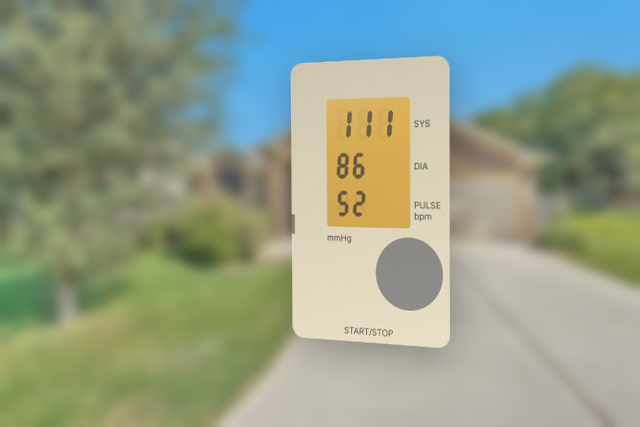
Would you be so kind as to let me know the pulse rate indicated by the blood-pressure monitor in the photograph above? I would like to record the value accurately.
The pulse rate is 52 bpm
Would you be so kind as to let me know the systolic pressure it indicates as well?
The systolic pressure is 111 mmHg
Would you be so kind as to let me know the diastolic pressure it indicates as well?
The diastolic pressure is 86 mmHg
